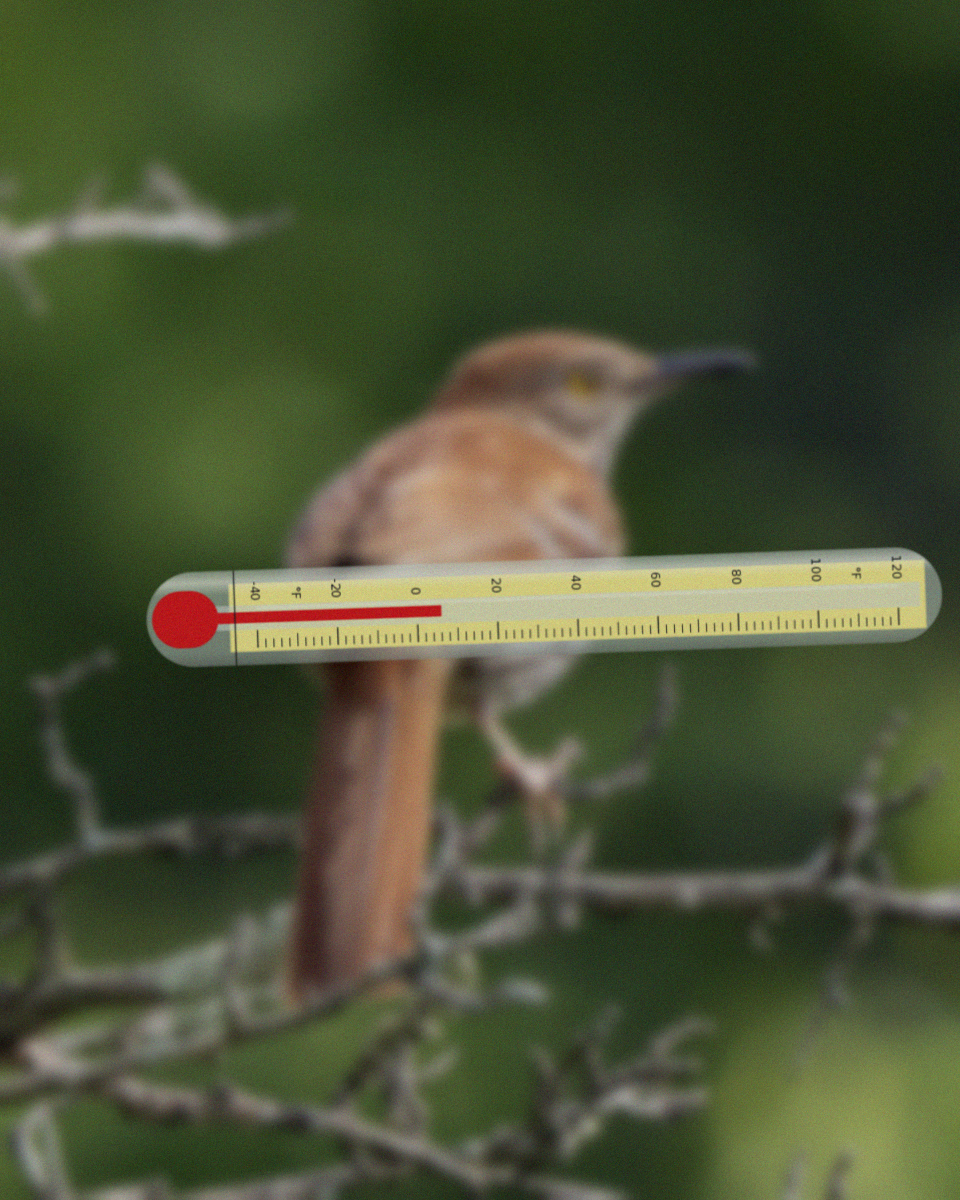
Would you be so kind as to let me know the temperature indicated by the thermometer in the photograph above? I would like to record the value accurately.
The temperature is 6 °F
